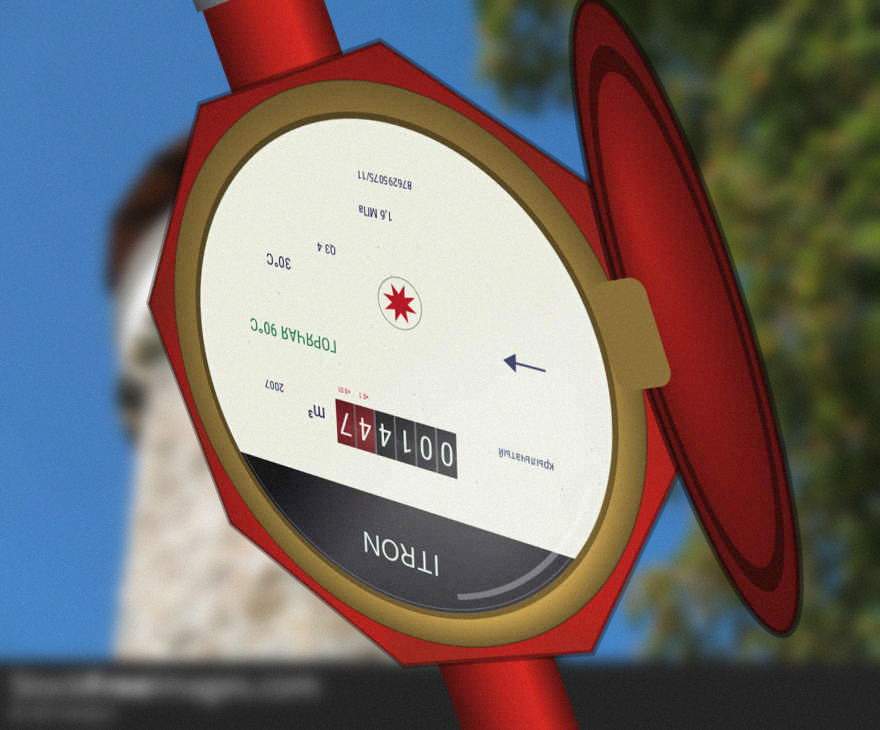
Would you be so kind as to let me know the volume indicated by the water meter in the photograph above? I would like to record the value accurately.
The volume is 14.47 m³
